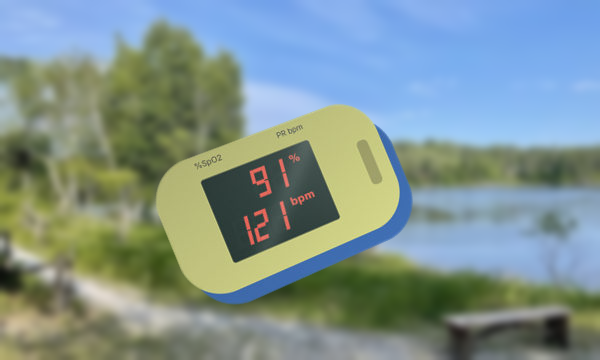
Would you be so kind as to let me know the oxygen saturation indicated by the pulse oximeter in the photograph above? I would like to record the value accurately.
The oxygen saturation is 91 %
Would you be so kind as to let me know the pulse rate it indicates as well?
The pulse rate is 121 bpm
